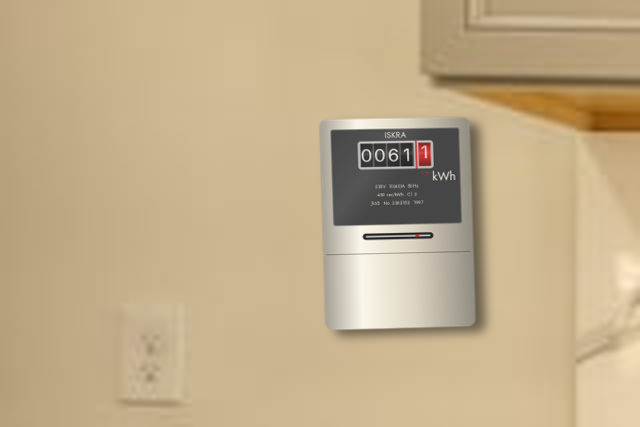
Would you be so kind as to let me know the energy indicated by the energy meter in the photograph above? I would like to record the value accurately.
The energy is 61.1 kWh
